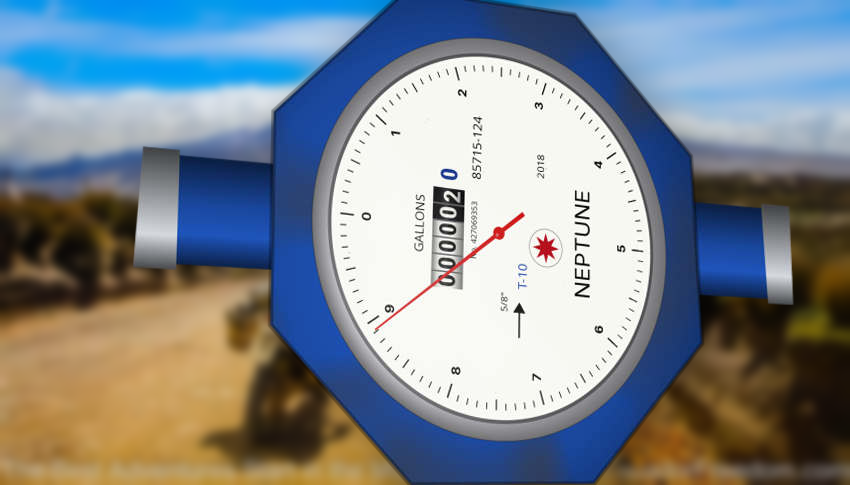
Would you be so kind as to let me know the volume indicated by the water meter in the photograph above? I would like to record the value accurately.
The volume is 18.9 gal
